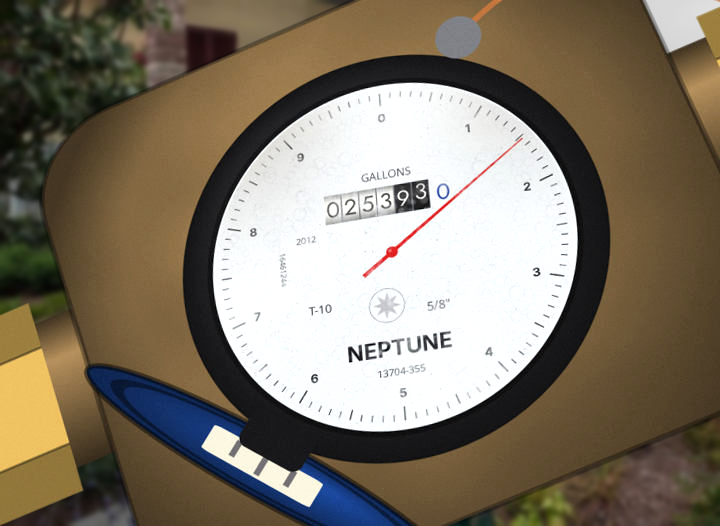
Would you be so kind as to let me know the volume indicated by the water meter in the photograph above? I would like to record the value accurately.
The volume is 253931.5 gal
